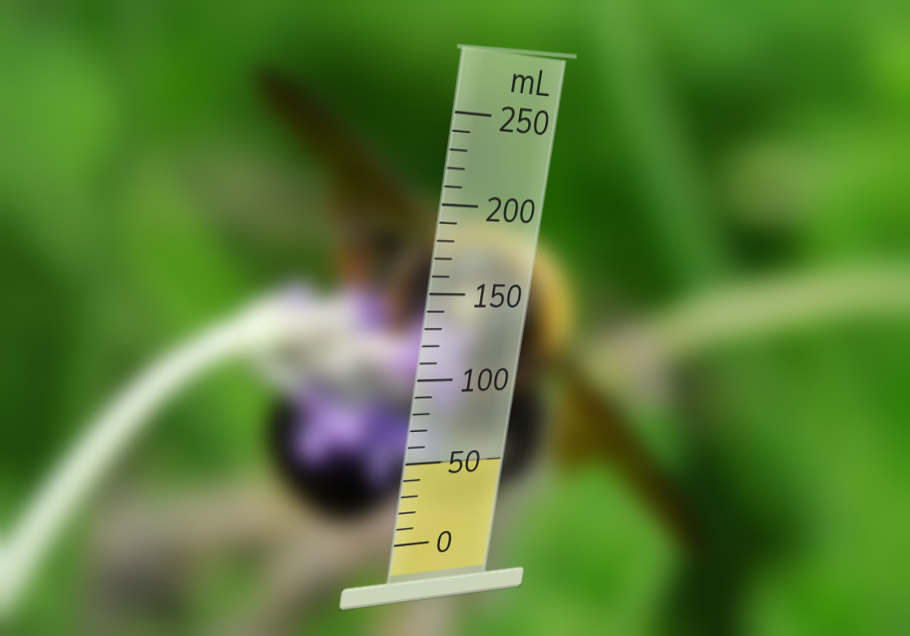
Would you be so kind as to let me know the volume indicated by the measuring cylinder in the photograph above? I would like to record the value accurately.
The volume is 50 mL
